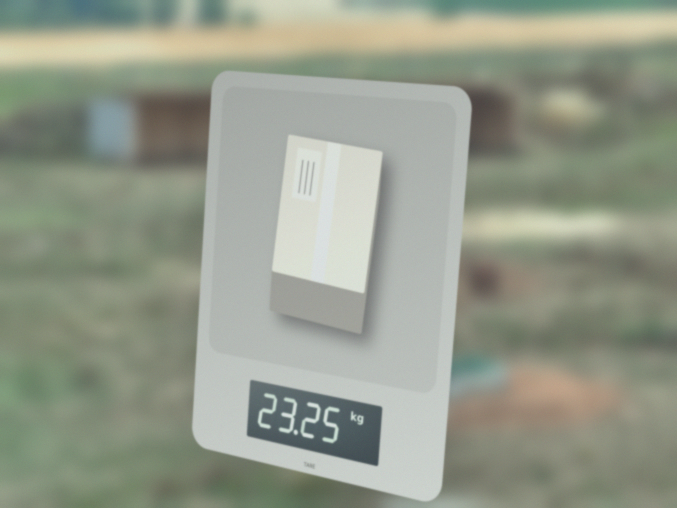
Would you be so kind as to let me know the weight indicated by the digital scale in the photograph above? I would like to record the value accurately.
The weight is 23.25 kg
